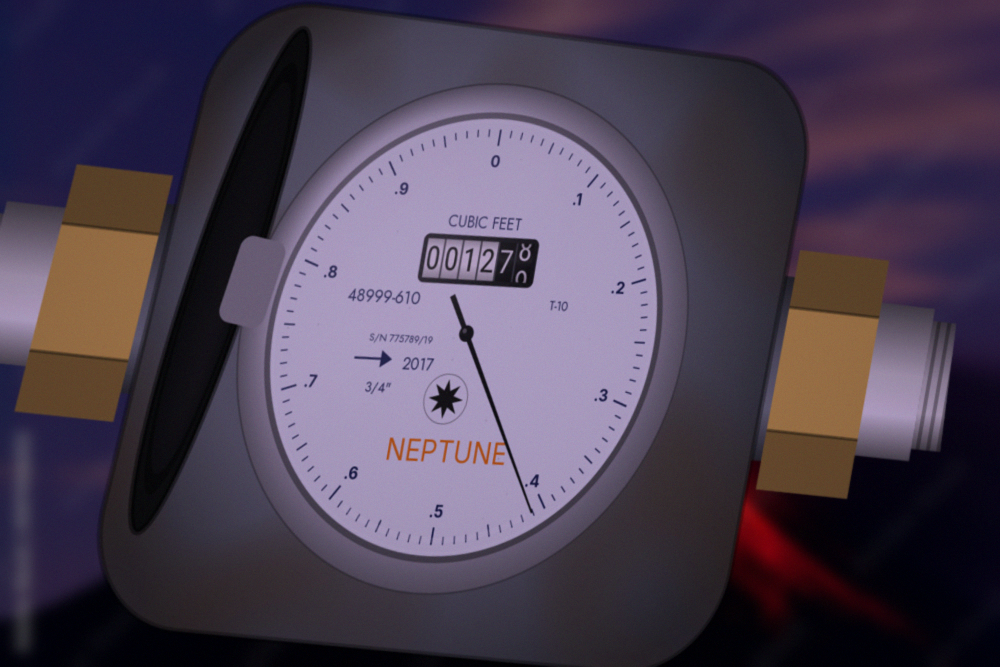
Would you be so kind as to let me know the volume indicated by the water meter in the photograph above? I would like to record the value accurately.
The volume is 1278.41 ft³
